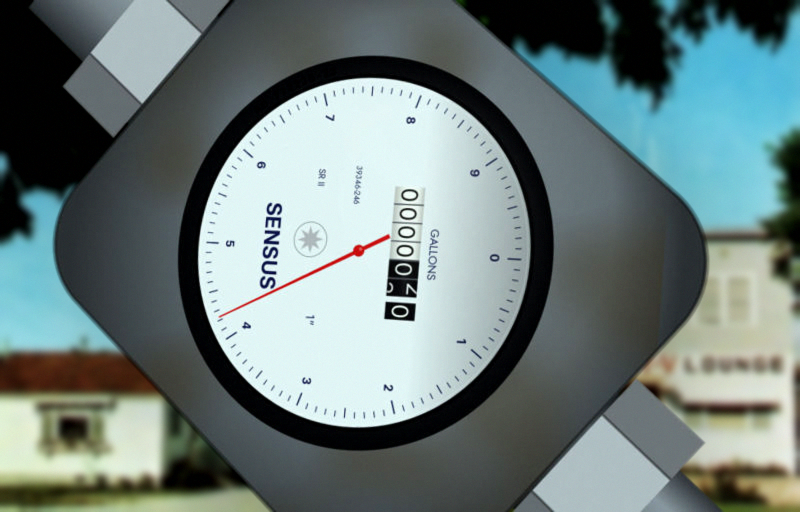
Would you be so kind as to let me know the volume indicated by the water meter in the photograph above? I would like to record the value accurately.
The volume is 24.2 gal
